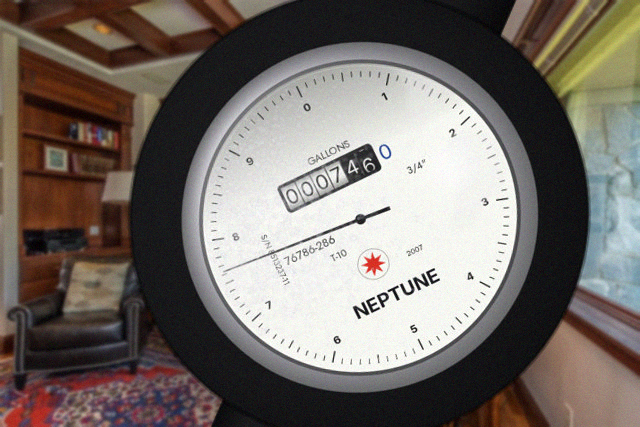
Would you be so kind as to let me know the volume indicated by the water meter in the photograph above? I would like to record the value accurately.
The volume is 7457.6 gal
